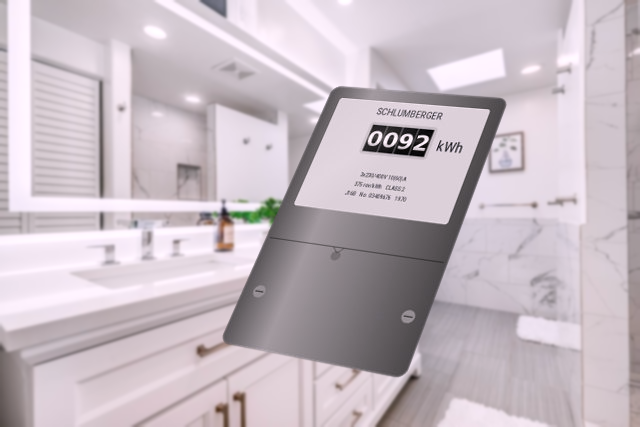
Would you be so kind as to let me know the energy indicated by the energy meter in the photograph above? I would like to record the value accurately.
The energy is 92 kWh
